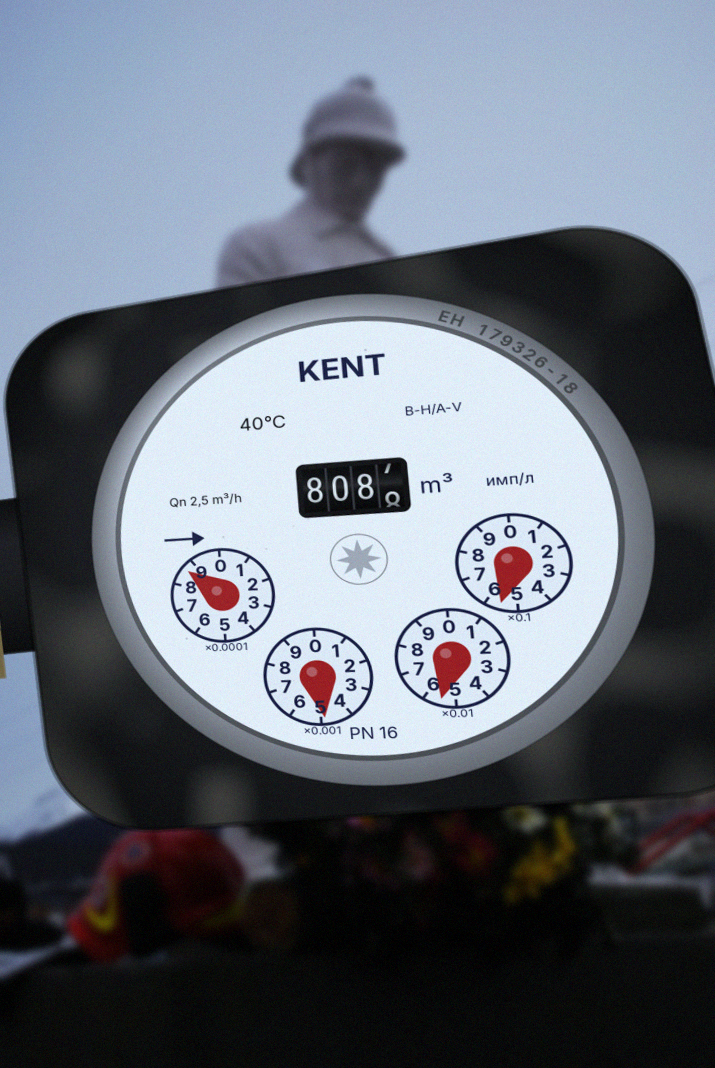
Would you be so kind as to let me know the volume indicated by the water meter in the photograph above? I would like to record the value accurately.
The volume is 8087.5548 m³
